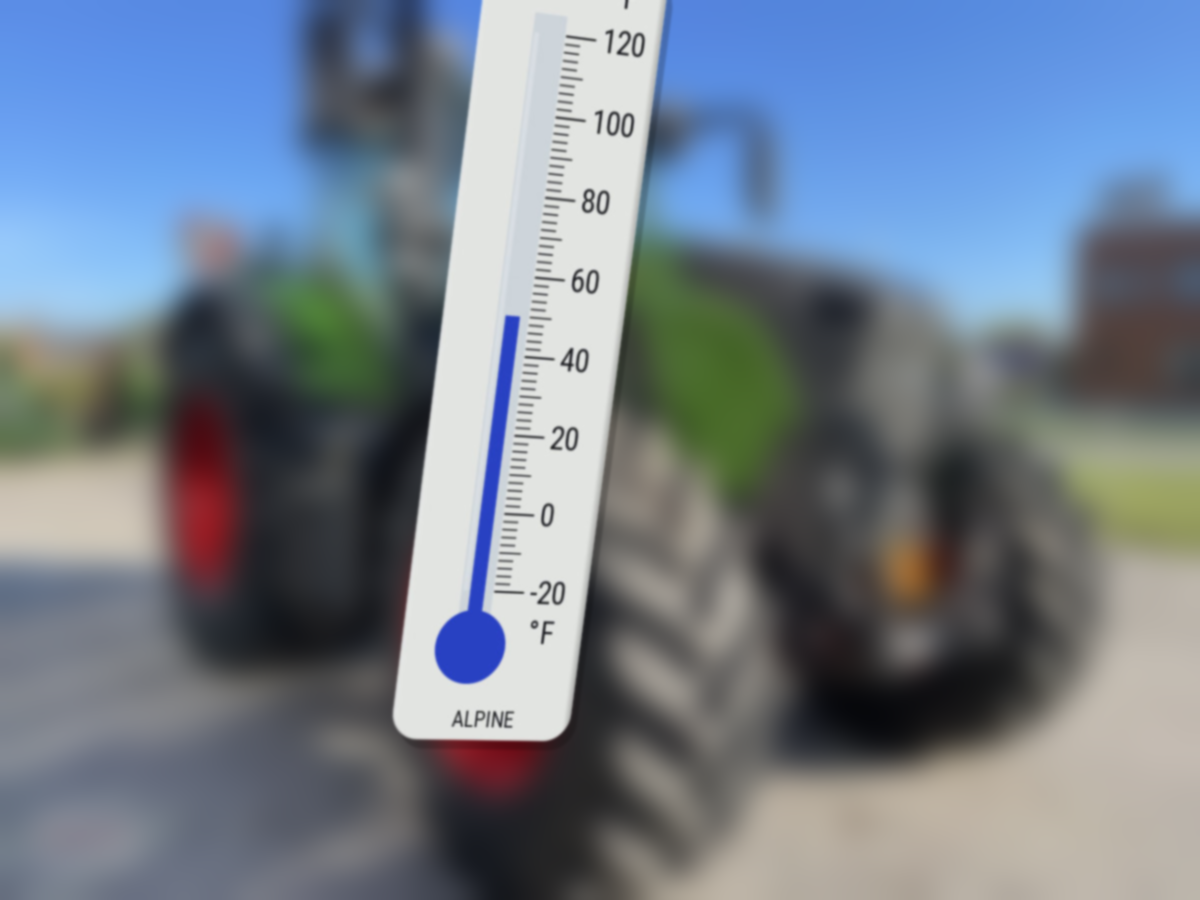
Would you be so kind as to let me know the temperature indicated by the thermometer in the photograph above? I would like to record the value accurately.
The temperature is 50 °F
